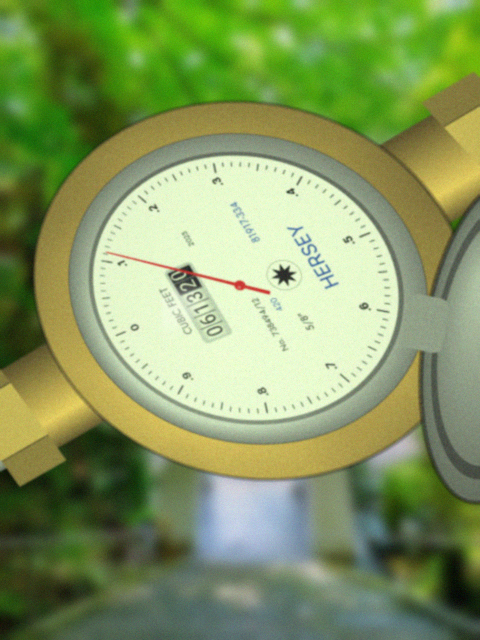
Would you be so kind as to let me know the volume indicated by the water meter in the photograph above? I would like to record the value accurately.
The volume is 61320.11 ft³
